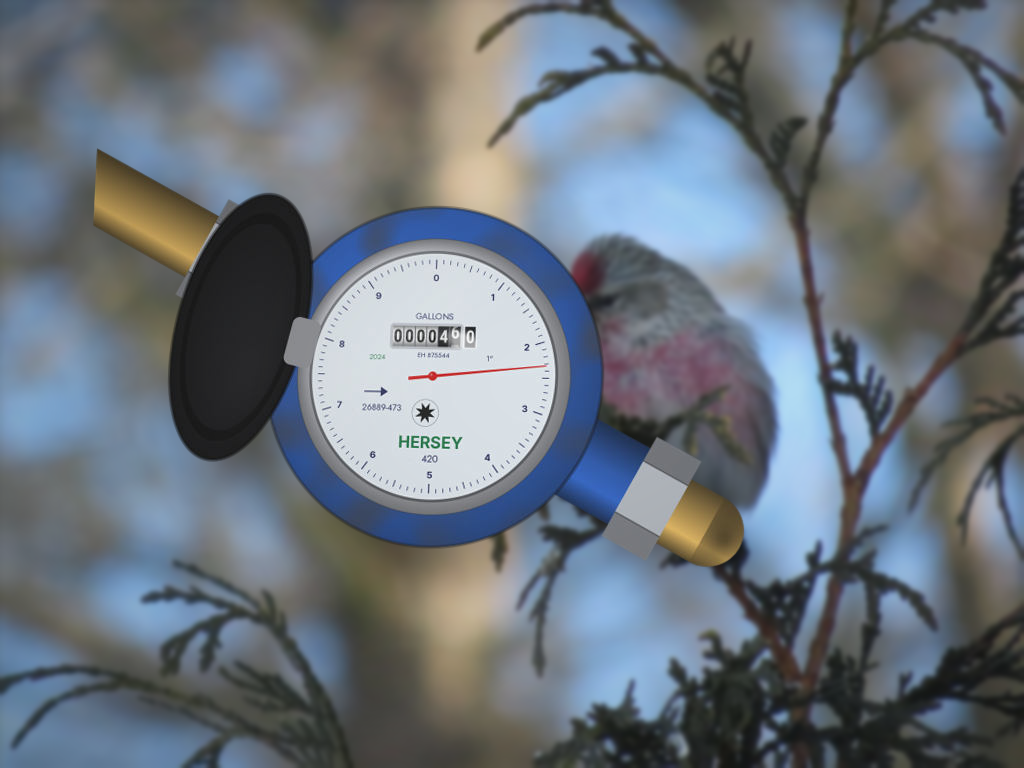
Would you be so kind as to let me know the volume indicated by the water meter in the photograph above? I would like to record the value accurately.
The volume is 462.3 gal
